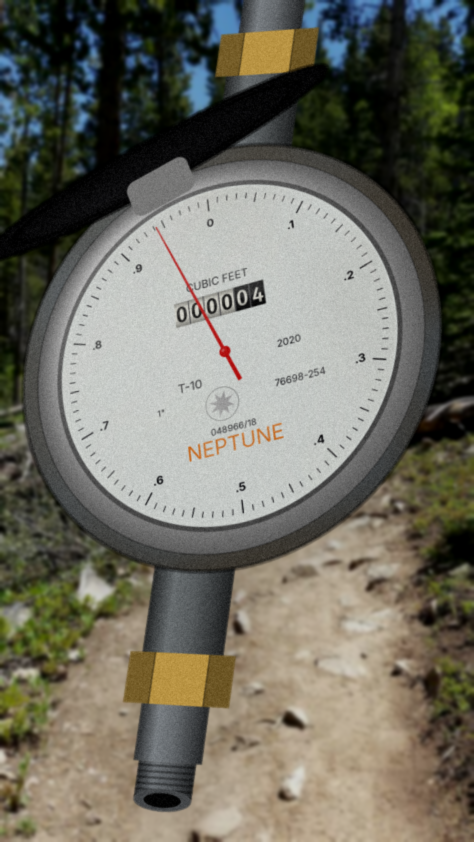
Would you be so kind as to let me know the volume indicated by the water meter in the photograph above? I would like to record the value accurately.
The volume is 3.94 ft³
